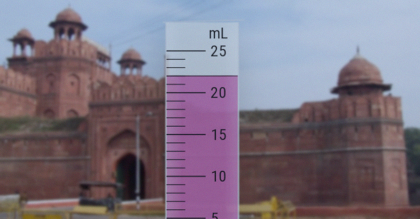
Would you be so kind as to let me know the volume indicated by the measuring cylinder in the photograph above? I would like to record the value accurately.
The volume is 22 mL
